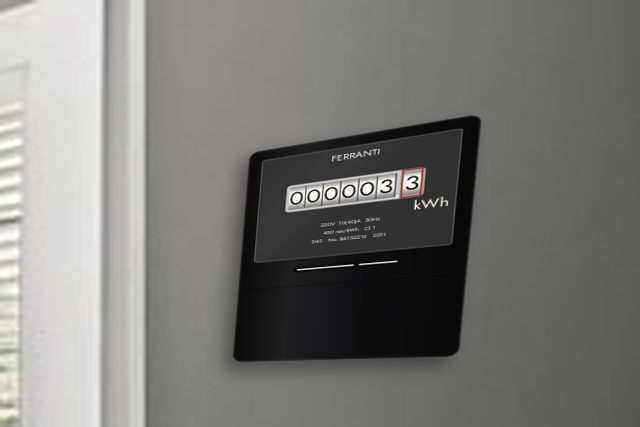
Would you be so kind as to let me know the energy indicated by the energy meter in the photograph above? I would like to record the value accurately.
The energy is 3.3 kWh
